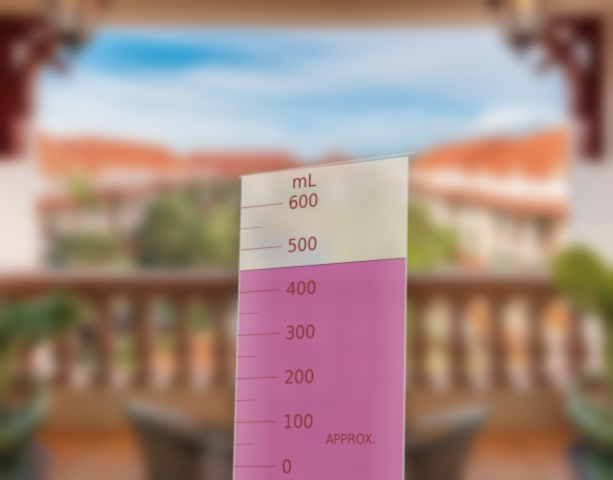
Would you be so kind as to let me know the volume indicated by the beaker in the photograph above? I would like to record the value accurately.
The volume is 450 mL
